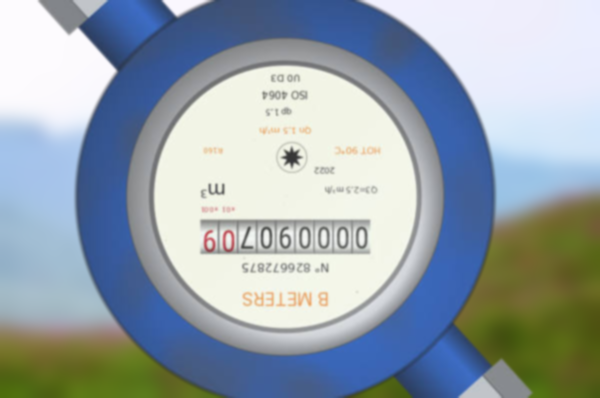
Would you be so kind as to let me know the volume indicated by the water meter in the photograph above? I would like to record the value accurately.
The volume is 907.09 m³
